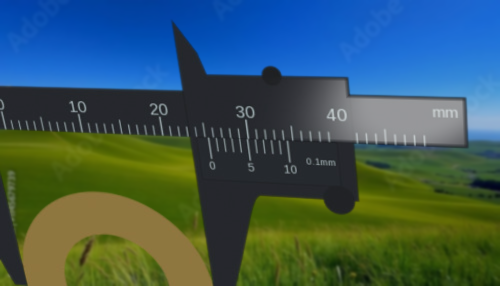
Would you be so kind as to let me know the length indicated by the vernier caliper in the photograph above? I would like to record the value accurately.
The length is 25.4 mm
